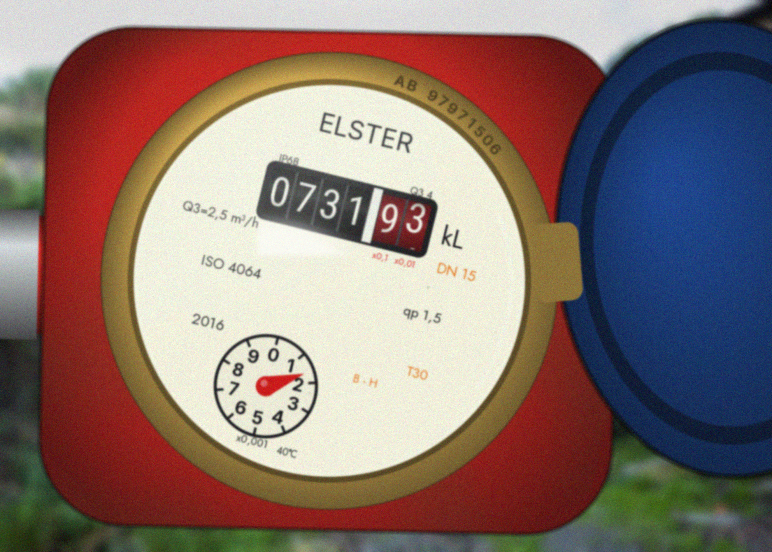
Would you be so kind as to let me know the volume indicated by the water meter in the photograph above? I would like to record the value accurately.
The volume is 731.931 kL
